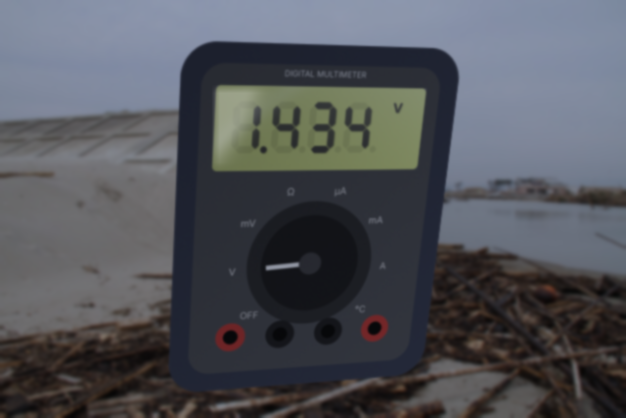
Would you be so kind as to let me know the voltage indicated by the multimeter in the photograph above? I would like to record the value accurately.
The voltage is 1.434 V
